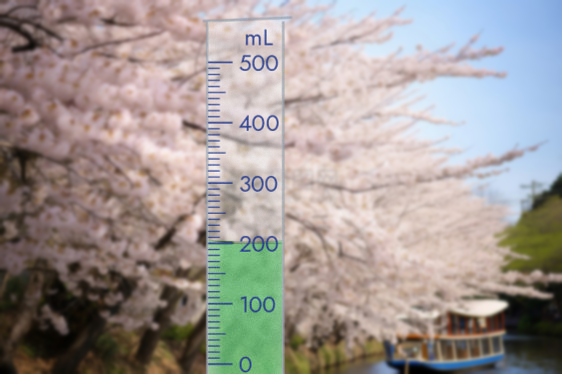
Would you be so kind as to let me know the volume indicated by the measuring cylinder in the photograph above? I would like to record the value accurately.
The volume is 200 mL
